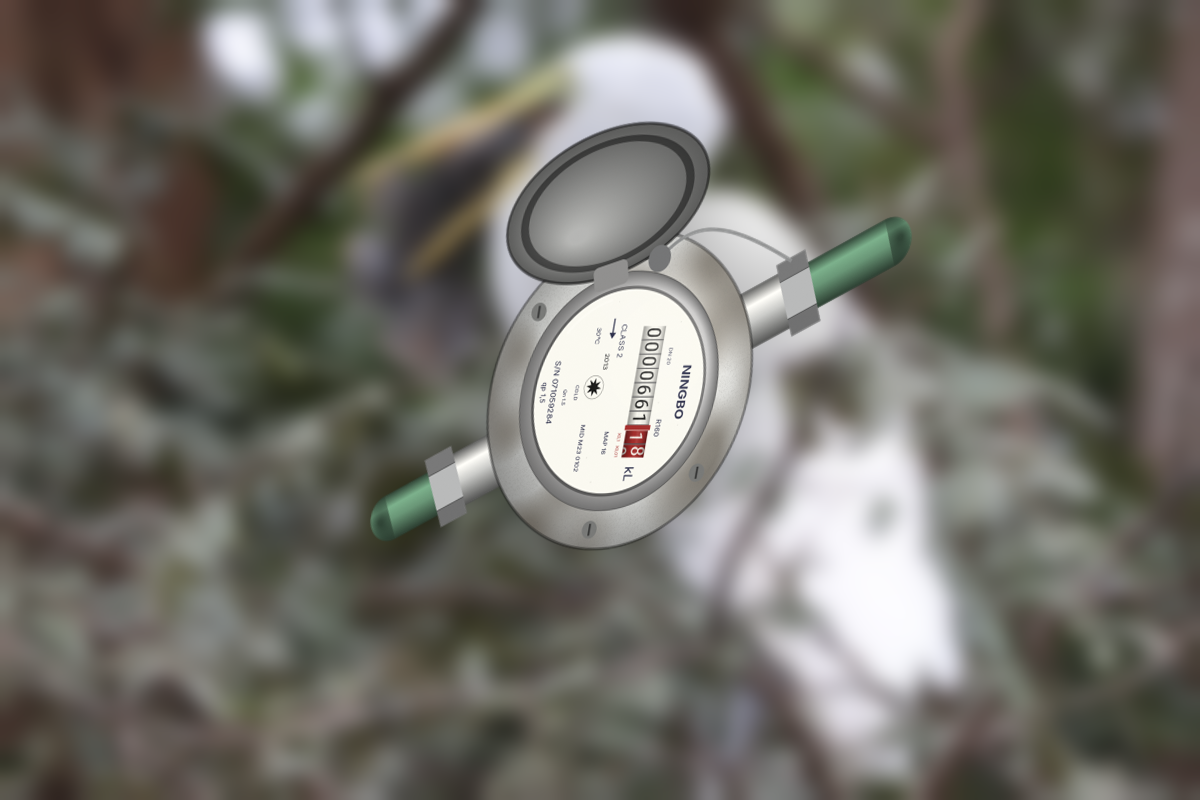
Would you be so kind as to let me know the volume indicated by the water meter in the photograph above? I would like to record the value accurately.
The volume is 661.18 kL
